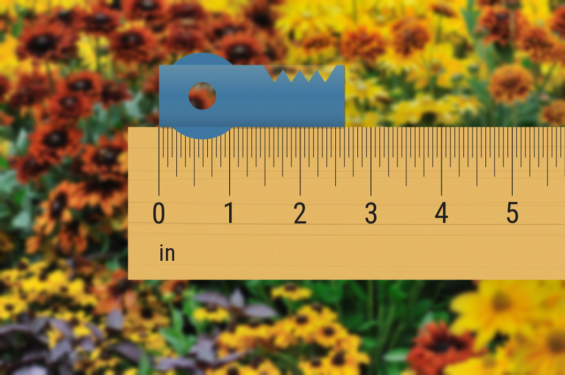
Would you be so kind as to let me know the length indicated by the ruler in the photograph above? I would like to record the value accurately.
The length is 2.625 in
